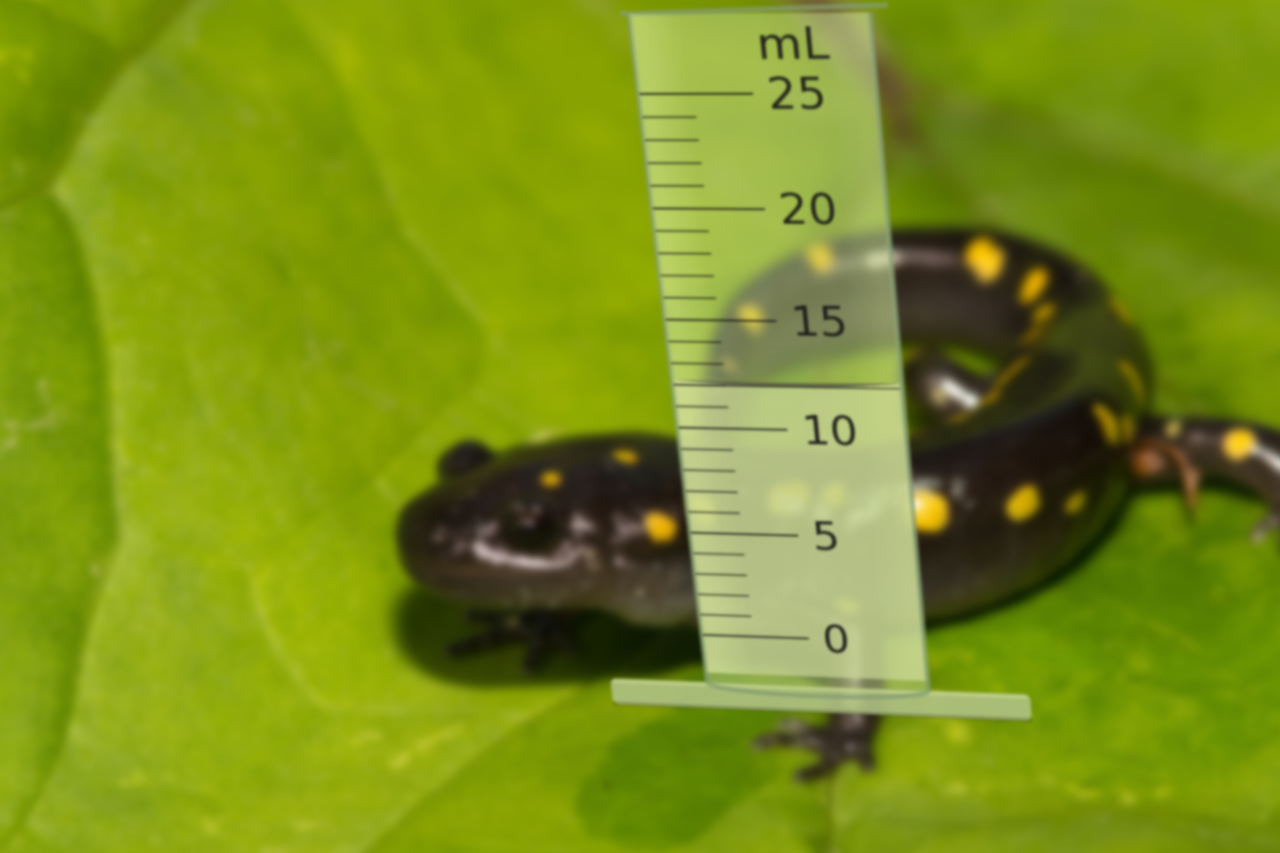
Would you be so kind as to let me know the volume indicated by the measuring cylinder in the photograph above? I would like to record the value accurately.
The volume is 12 mL
